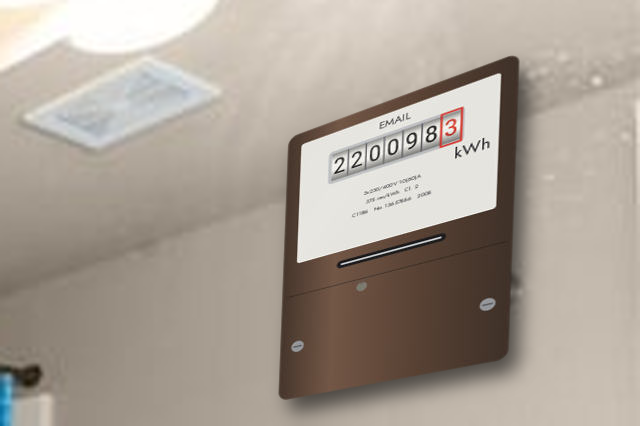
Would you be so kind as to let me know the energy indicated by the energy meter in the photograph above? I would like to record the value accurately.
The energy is 220098.3 kWh
